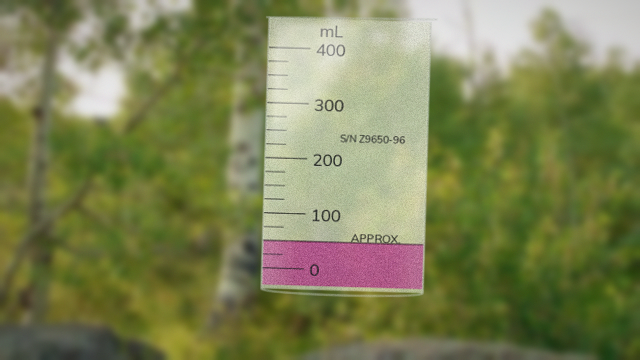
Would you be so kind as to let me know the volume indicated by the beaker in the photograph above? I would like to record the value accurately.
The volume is 50 mL
